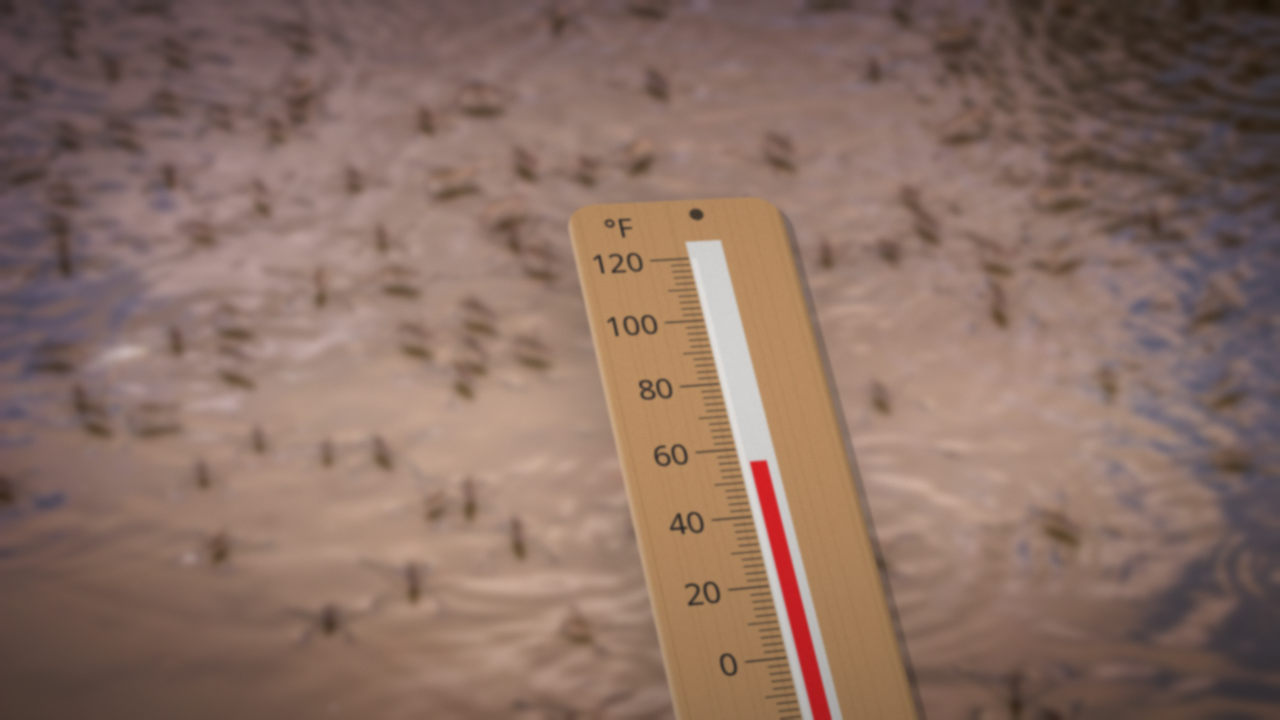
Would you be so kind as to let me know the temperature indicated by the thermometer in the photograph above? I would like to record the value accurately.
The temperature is 56 °F
